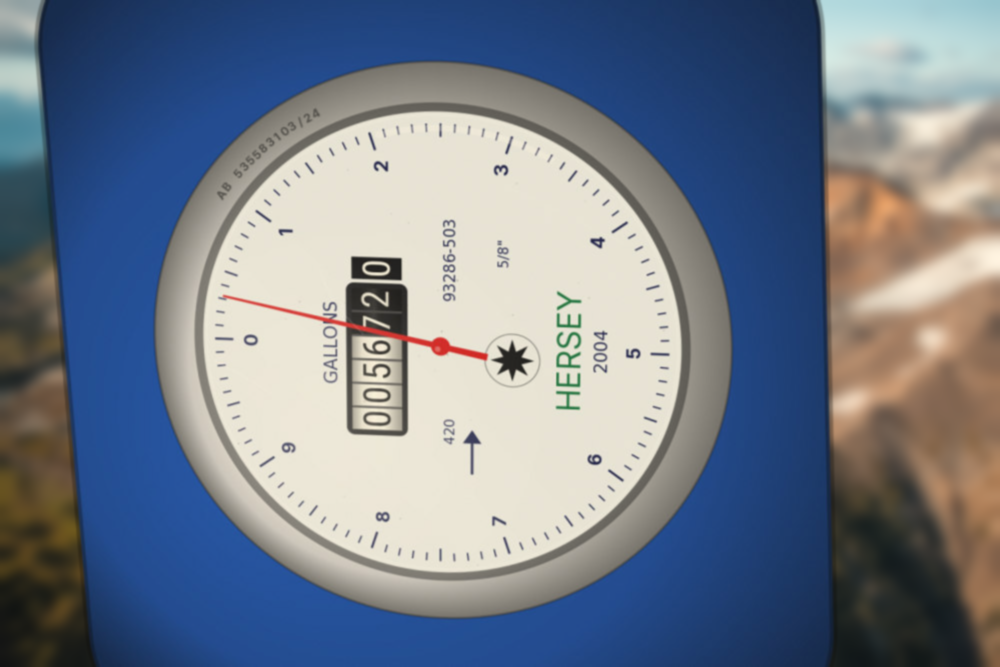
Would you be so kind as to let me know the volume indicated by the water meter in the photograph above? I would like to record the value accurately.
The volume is 56720.3 gal
